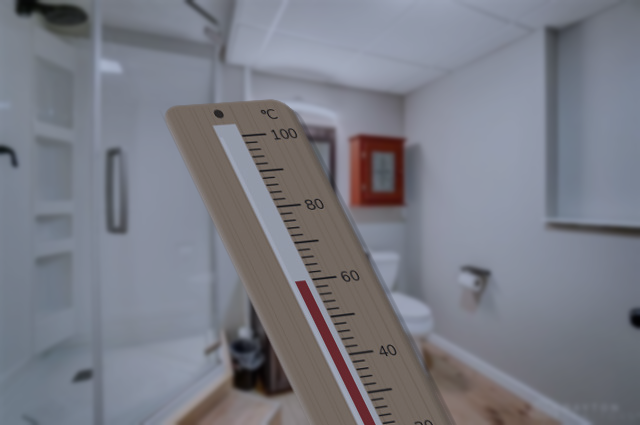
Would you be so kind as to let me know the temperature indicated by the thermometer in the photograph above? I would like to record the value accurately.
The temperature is 60 °C
